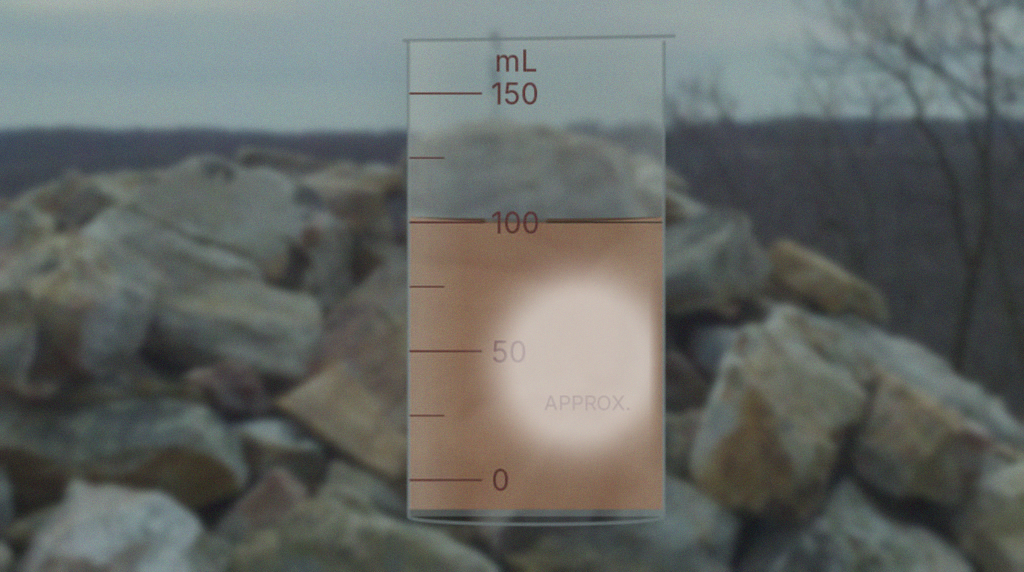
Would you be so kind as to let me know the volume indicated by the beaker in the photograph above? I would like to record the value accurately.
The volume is 100 mL
